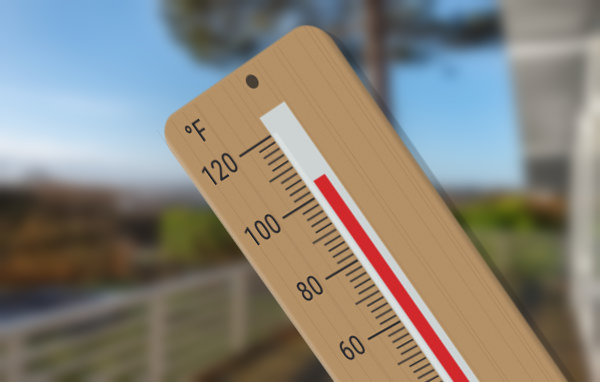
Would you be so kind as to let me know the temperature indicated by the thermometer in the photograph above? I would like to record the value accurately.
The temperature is 104 °F
